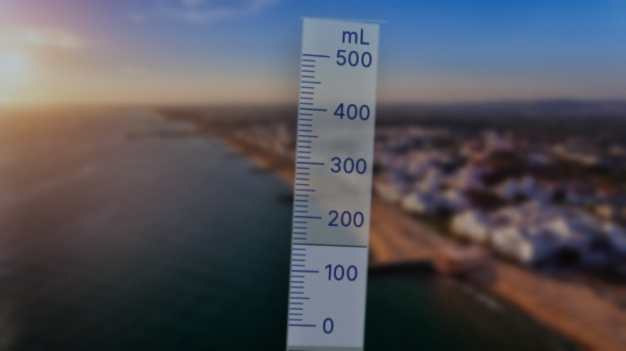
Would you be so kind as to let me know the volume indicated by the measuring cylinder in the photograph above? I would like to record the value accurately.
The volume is 150 mL
